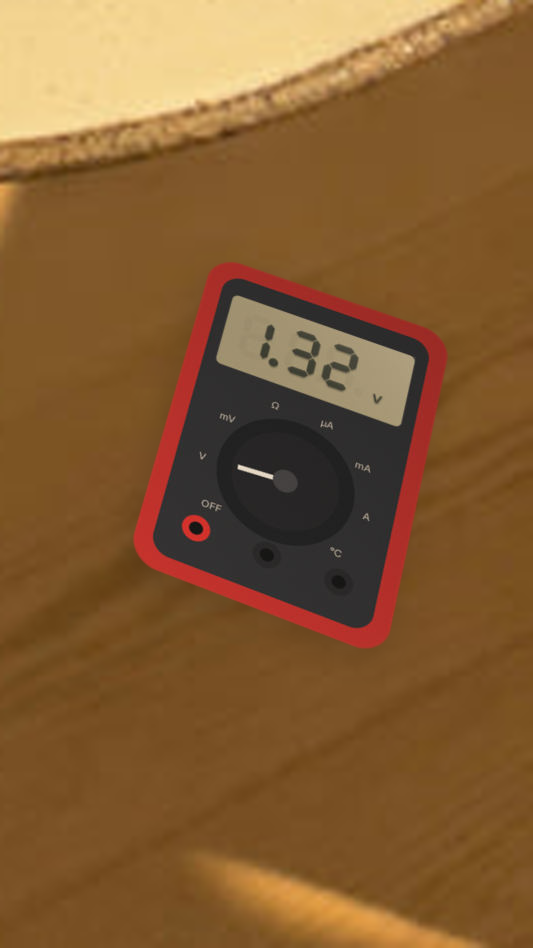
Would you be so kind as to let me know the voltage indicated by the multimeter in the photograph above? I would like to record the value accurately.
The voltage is 1.32 V
